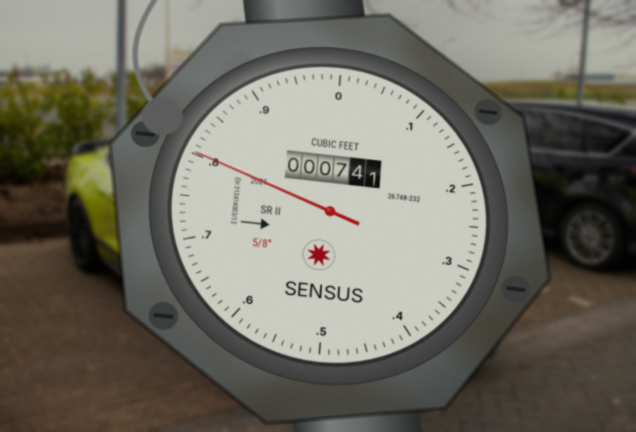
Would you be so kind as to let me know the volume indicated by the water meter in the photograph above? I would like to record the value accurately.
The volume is 740.80 ft³
